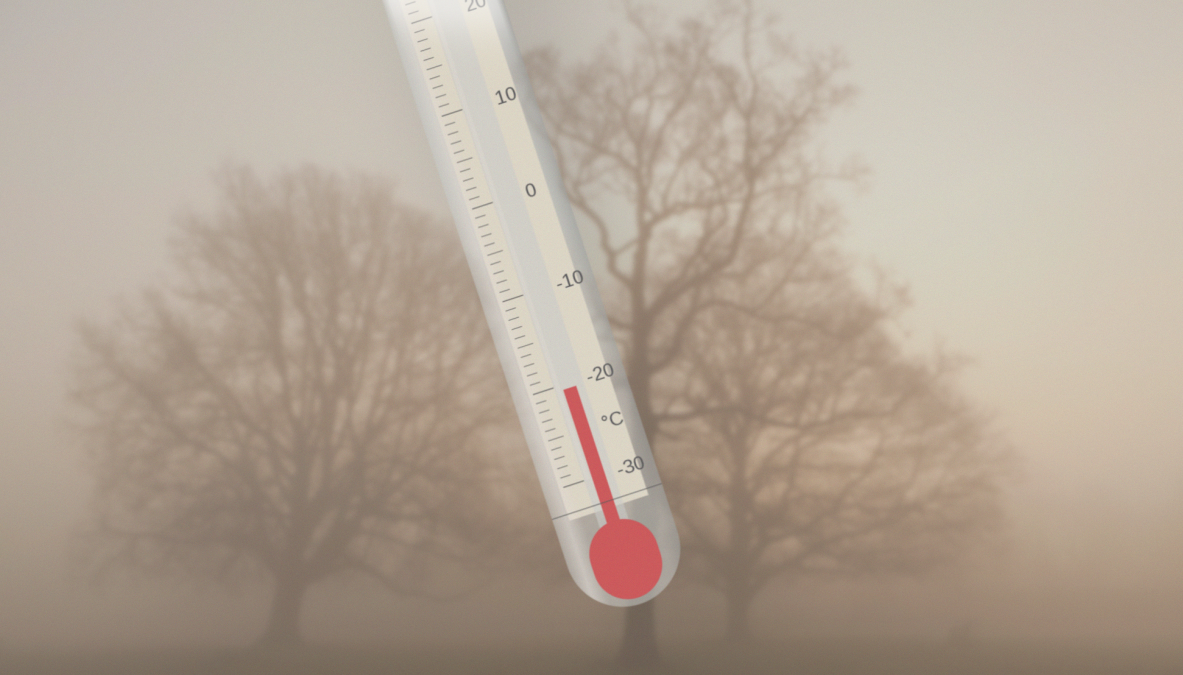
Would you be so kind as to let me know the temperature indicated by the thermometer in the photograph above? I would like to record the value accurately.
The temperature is -20.5 °C
